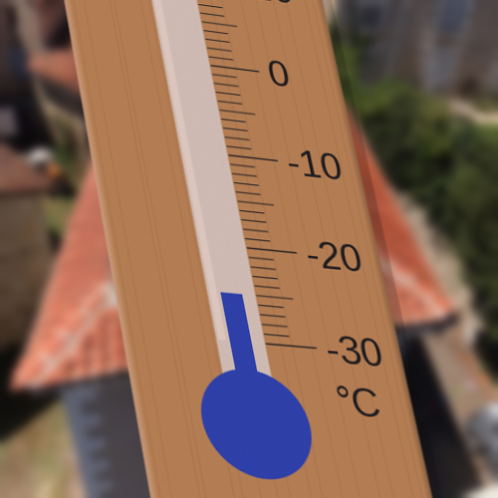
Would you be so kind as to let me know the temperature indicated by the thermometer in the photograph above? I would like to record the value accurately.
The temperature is -25 °C
